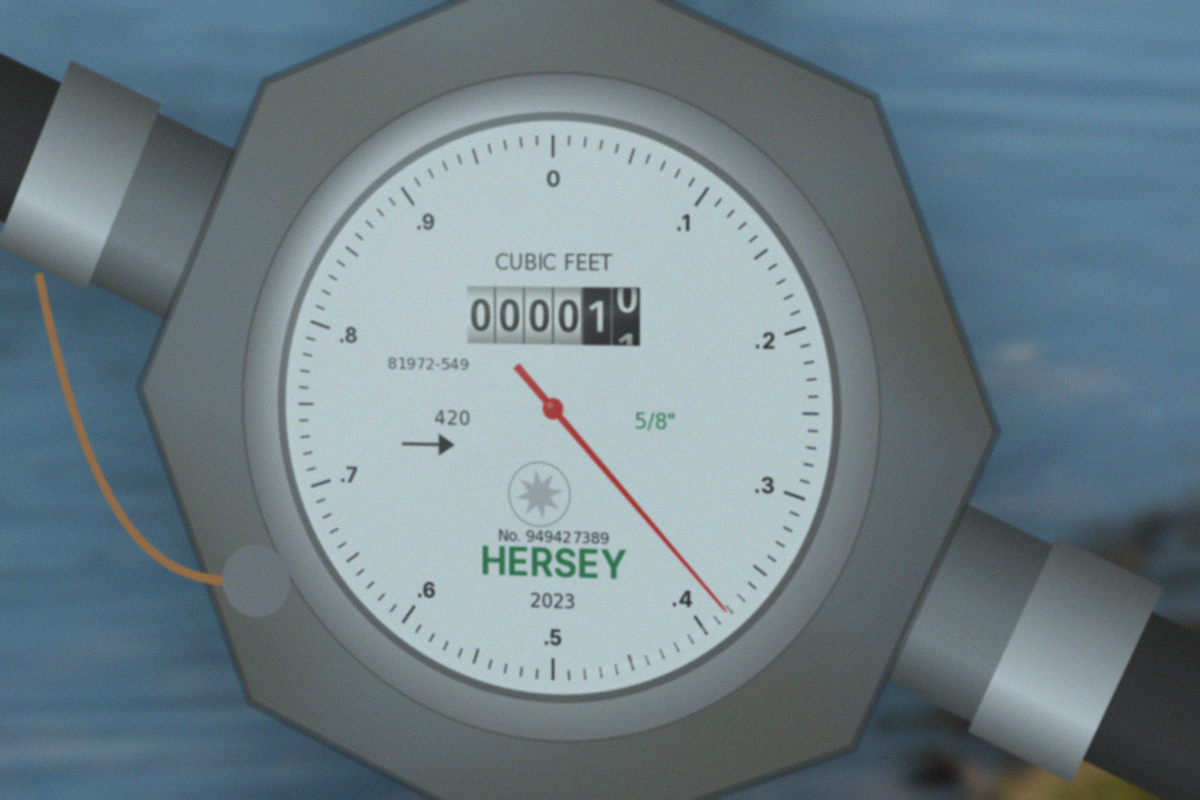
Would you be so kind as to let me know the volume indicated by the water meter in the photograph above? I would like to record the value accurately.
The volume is 10.38 ft³
